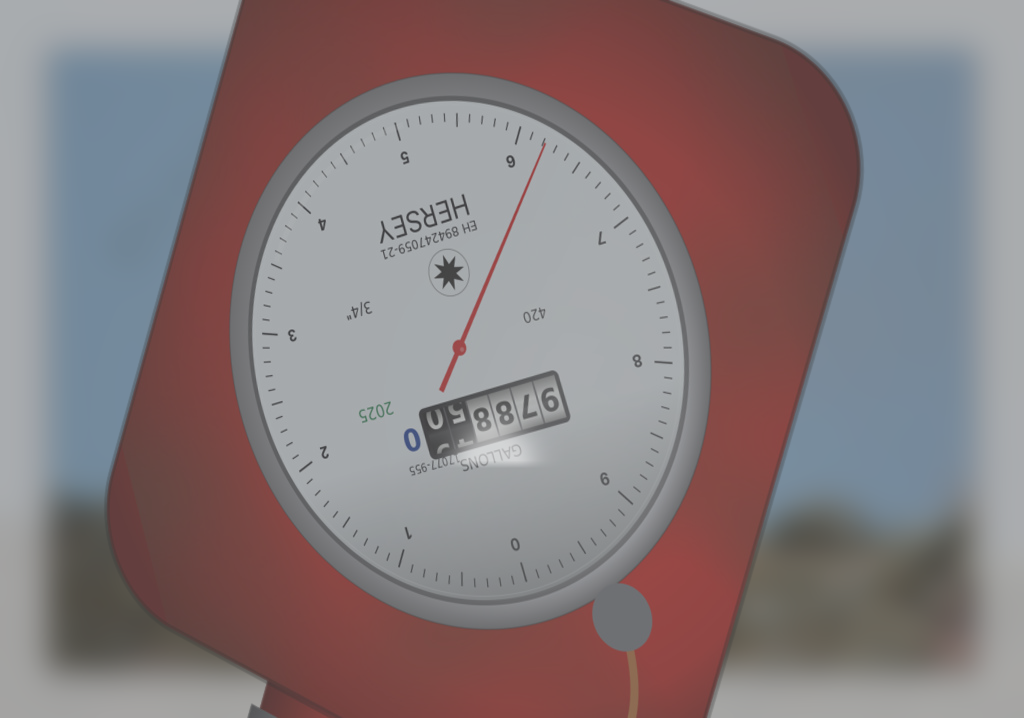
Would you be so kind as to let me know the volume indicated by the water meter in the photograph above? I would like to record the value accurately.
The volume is 9788496.2 gal
